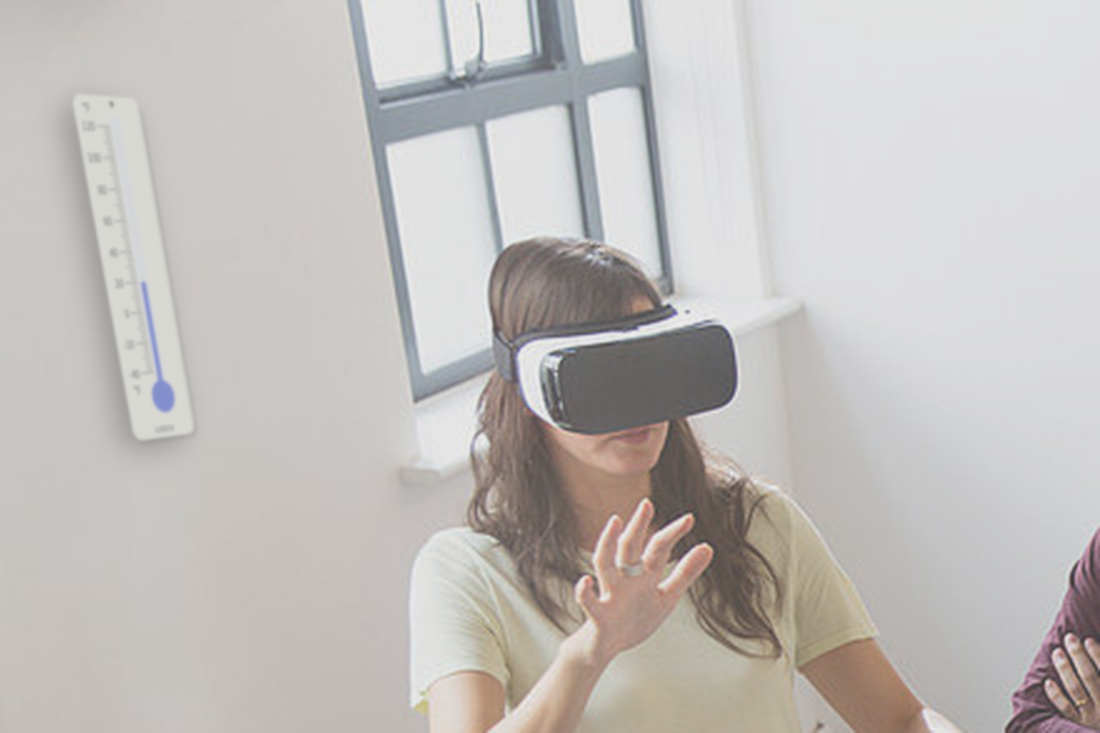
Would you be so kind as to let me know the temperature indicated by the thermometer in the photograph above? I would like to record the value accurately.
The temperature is 20 °F
